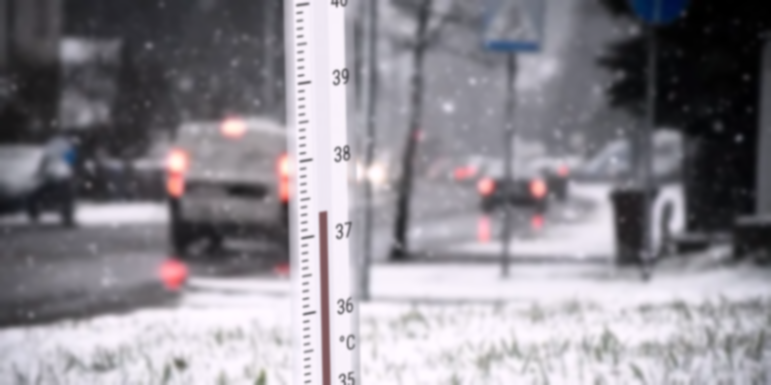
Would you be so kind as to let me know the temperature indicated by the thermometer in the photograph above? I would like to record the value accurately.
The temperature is 37.3 °C
